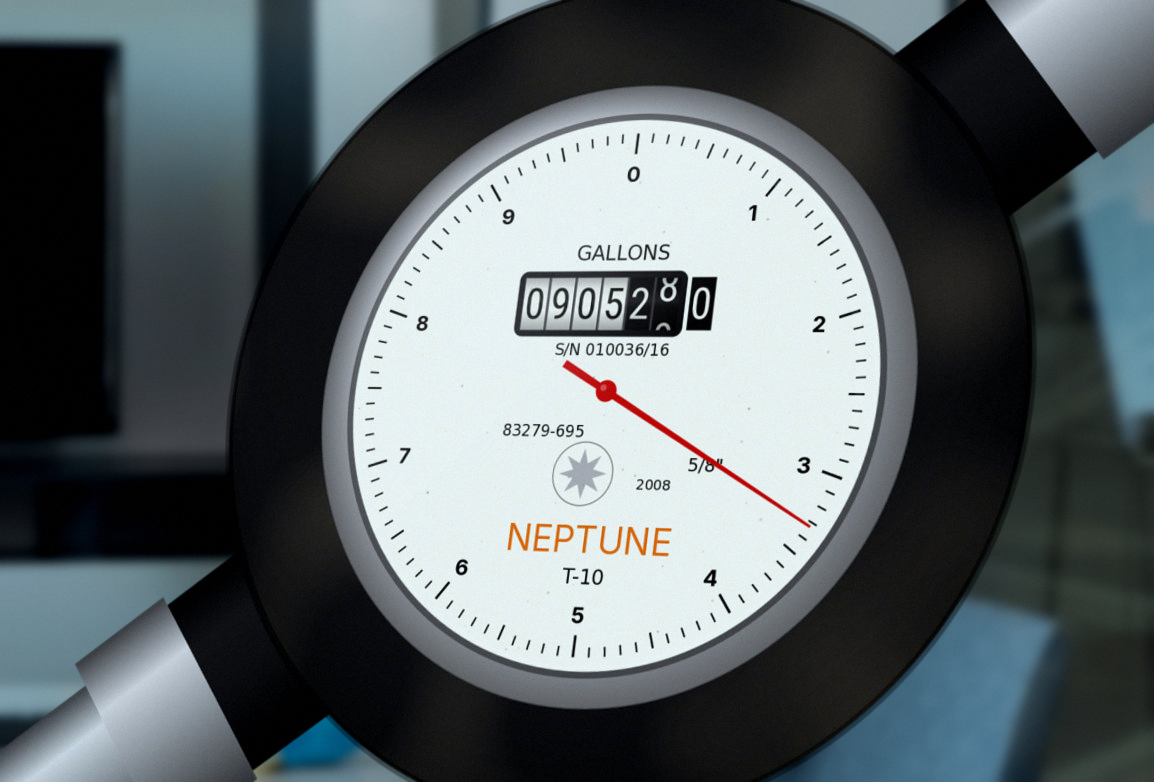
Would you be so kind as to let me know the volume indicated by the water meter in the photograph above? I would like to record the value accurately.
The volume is 905283.3 gal
